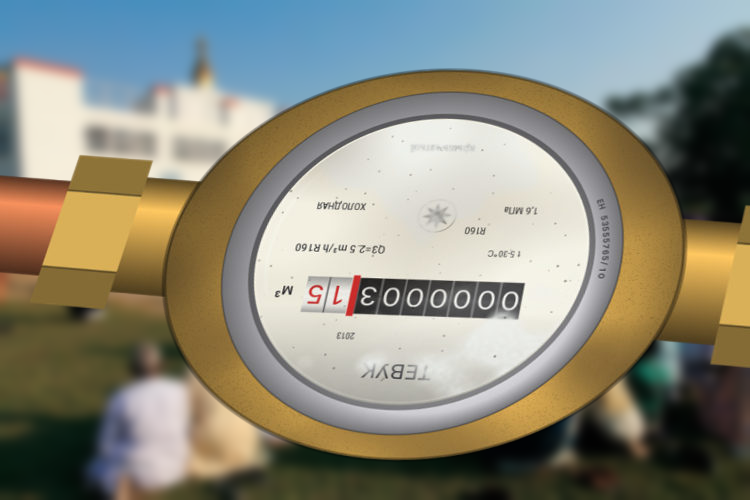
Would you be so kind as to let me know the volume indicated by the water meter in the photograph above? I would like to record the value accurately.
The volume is 3.15 m³
